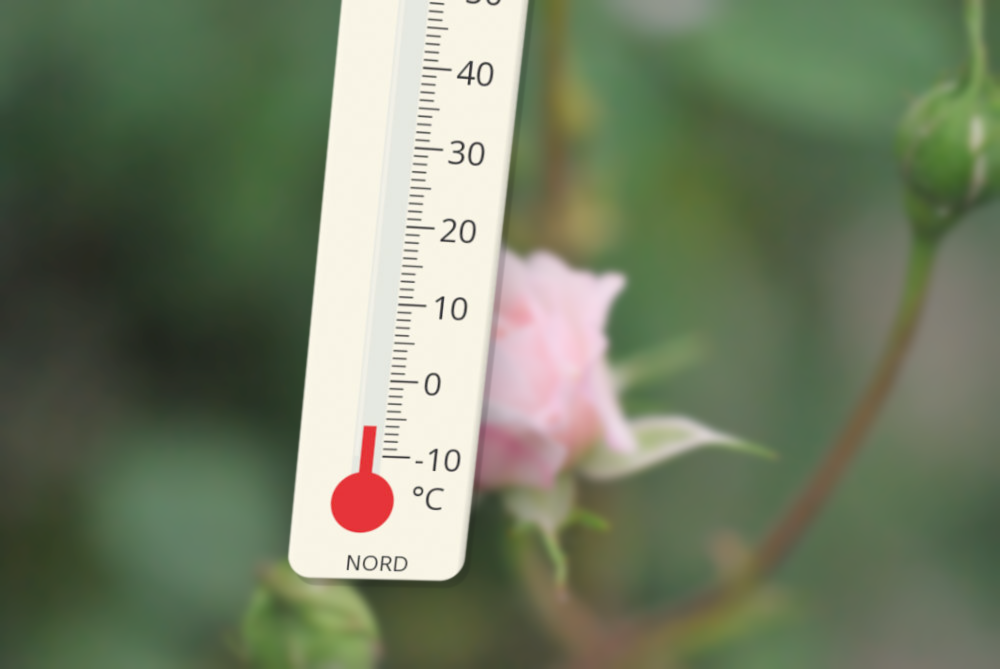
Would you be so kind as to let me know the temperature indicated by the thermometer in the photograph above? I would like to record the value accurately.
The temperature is -6 °C
